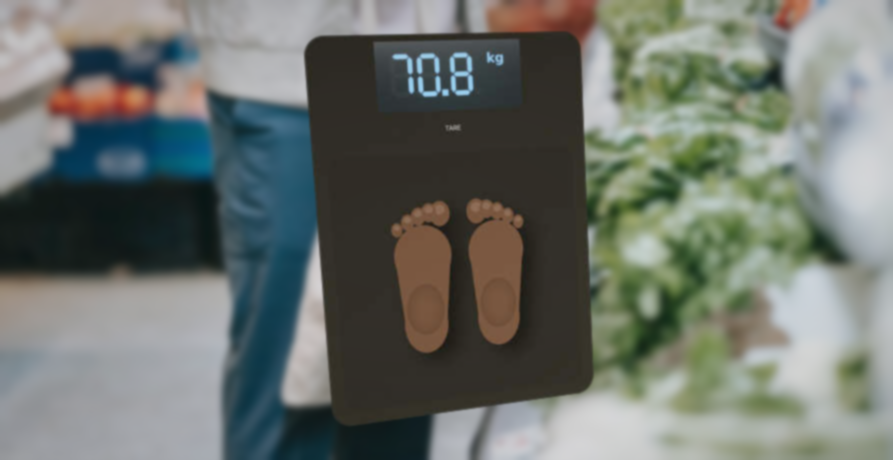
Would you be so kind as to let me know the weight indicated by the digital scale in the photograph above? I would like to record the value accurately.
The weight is 70.8 kg
